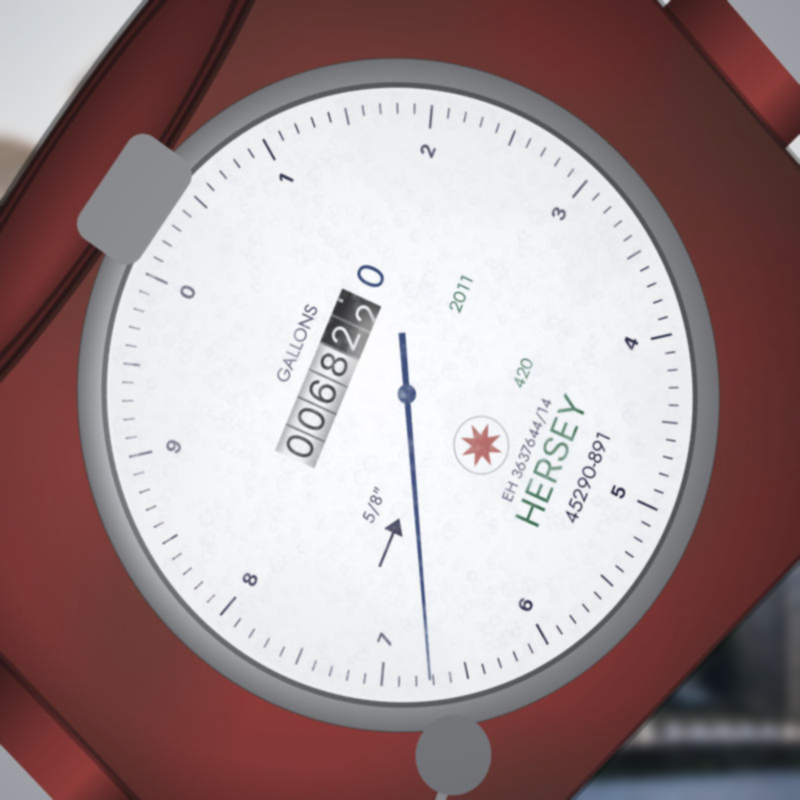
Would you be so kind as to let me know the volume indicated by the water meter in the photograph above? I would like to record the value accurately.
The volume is 68216.7 gal
